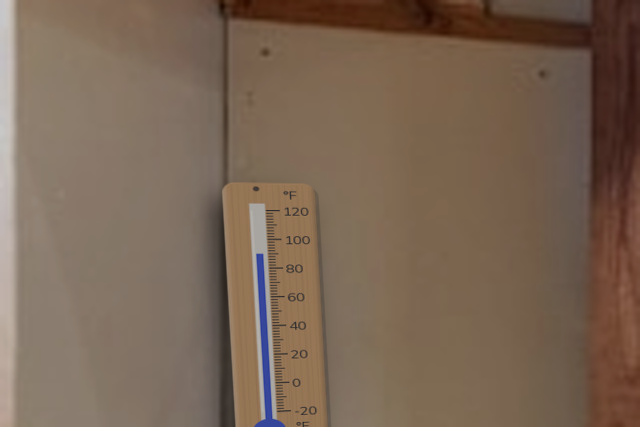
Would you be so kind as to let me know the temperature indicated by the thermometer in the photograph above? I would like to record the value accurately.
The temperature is 90 °F
